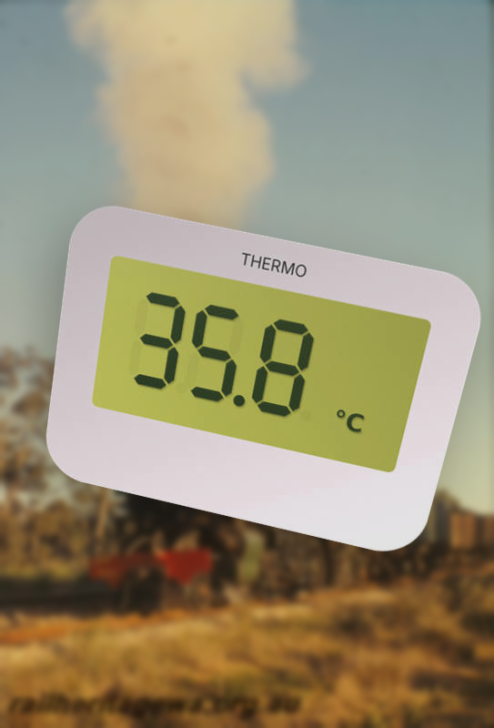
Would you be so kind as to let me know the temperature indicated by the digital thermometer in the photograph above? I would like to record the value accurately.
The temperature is 35.8 °C
